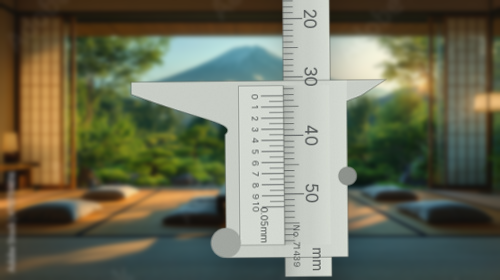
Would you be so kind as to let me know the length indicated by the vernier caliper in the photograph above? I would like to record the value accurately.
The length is 33.2 mm
